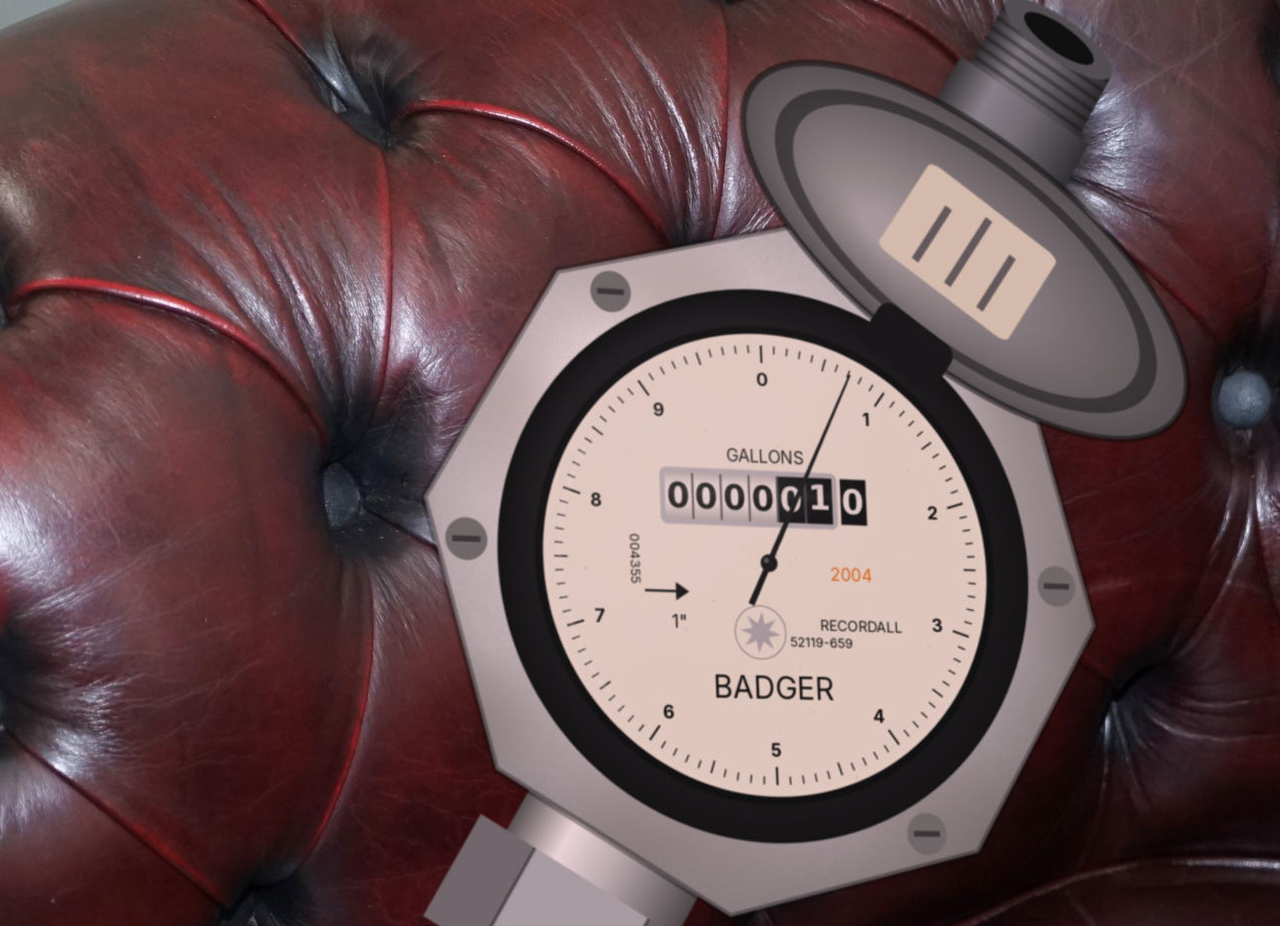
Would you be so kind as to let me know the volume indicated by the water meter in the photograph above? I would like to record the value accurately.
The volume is 10.7 gal
